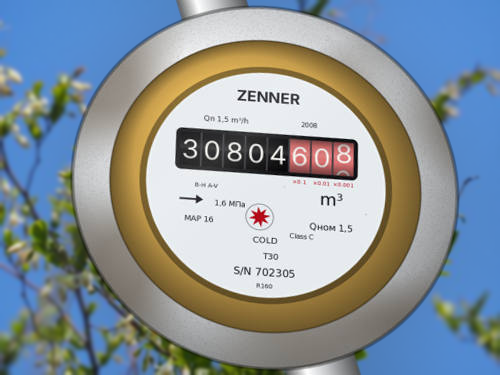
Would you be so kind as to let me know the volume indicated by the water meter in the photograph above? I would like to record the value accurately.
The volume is 30804.608 m³
